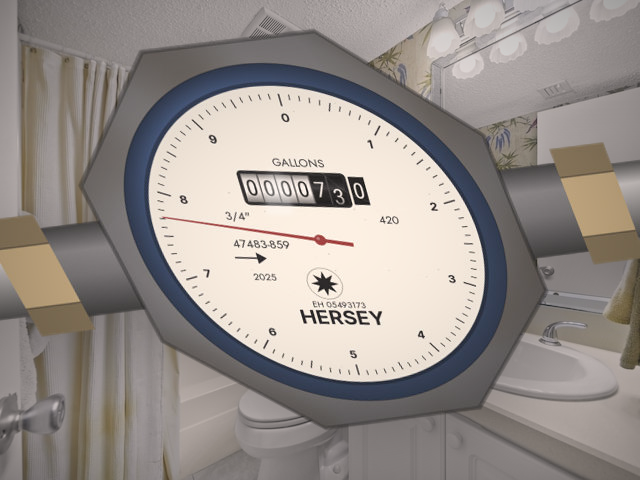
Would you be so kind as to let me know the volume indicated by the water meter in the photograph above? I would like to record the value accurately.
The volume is 727.7 gal
